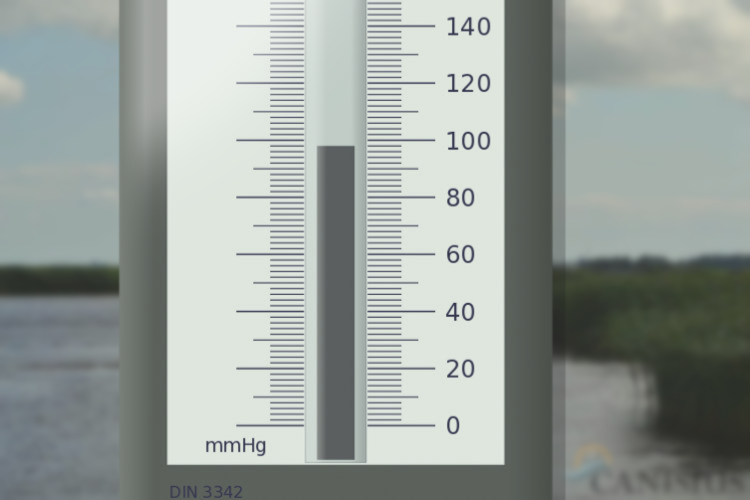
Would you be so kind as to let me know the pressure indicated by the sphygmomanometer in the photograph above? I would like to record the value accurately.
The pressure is 98 mmHg
